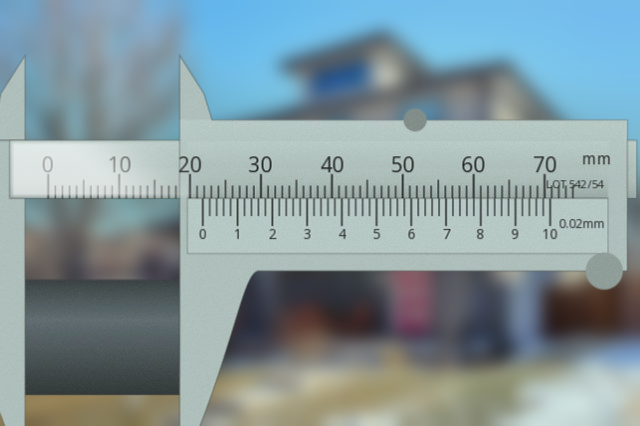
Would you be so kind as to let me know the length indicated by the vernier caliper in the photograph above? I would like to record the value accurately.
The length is 21.8 mm
